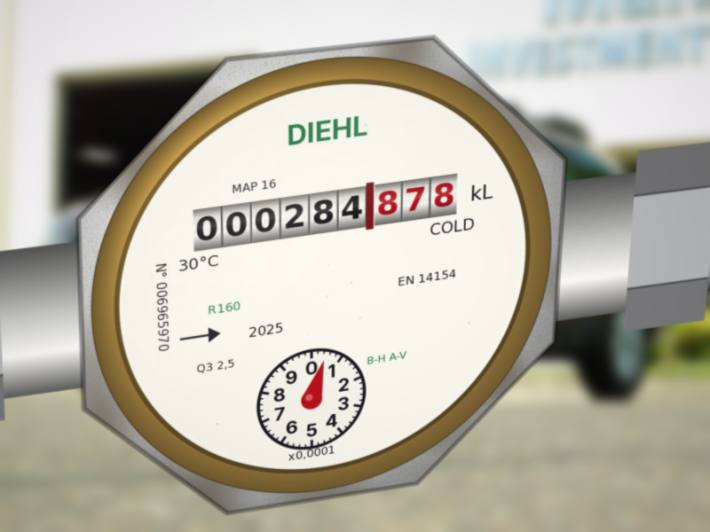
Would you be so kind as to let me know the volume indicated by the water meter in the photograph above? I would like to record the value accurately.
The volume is 284.8780 kL
